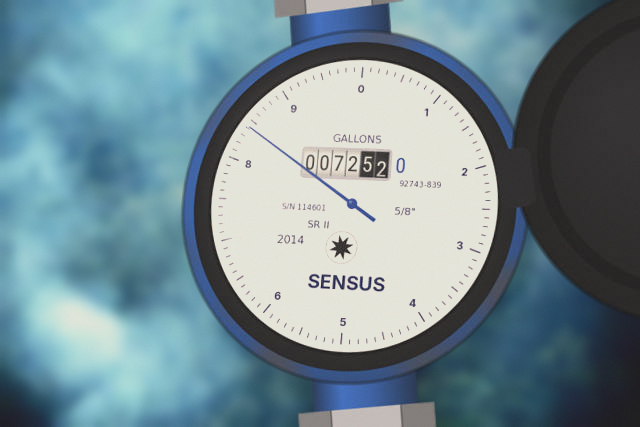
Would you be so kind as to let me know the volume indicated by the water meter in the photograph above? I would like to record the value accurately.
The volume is 72518.4 gal
